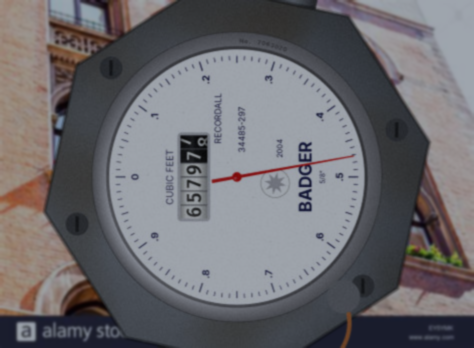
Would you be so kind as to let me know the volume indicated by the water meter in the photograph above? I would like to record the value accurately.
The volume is 657977.47 ft³
